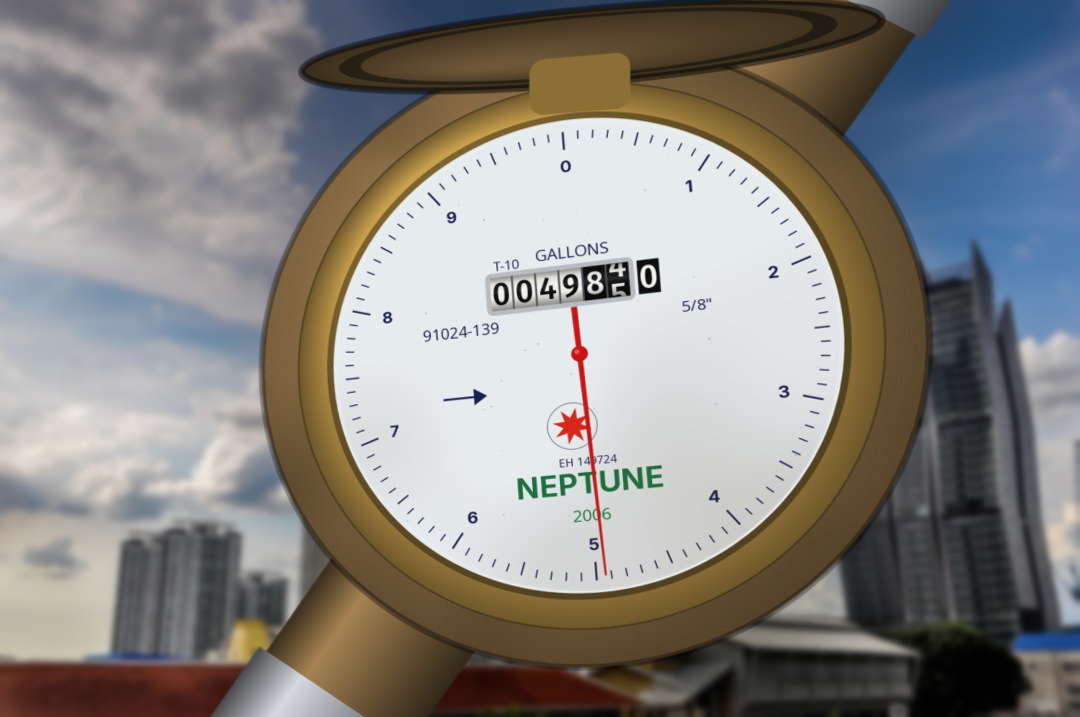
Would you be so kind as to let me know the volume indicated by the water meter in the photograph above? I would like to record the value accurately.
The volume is 49844.9 gal
